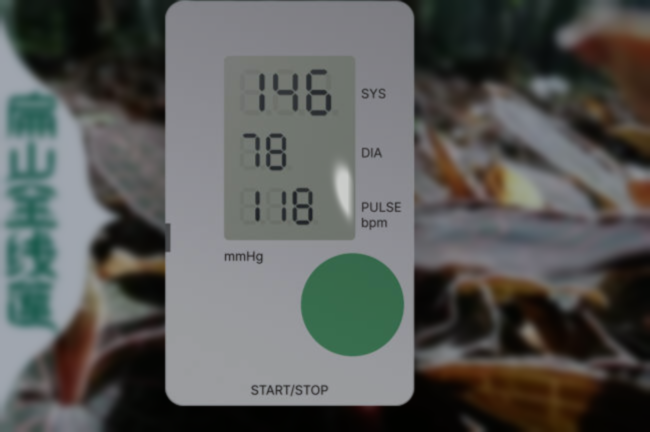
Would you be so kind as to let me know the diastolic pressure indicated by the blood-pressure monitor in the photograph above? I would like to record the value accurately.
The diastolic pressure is 78 mmHg
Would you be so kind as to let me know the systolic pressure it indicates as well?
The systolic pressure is 146 mmHg
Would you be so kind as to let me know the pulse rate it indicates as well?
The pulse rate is 118 bpm
